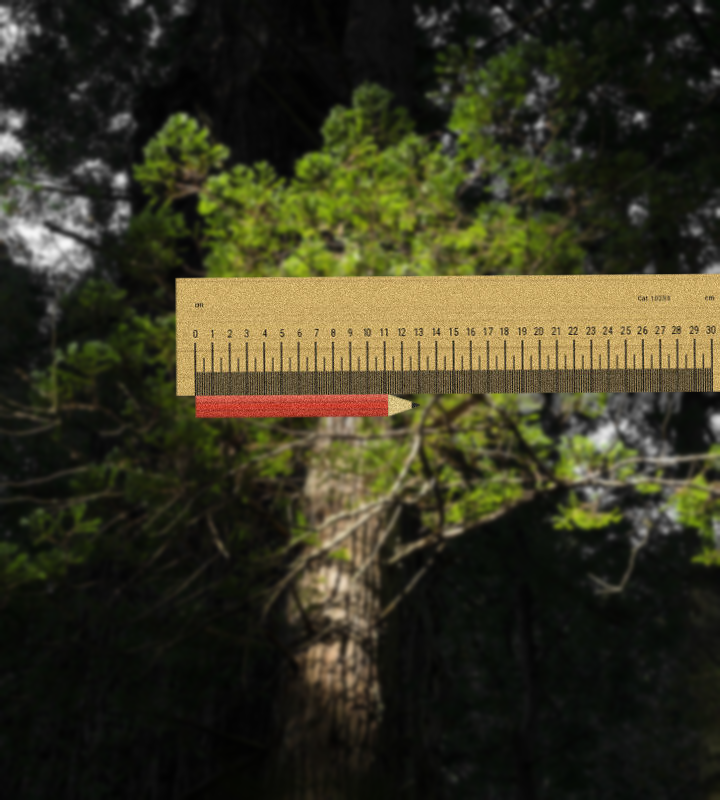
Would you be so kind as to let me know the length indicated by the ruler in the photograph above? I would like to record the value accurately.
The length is 13 cm
